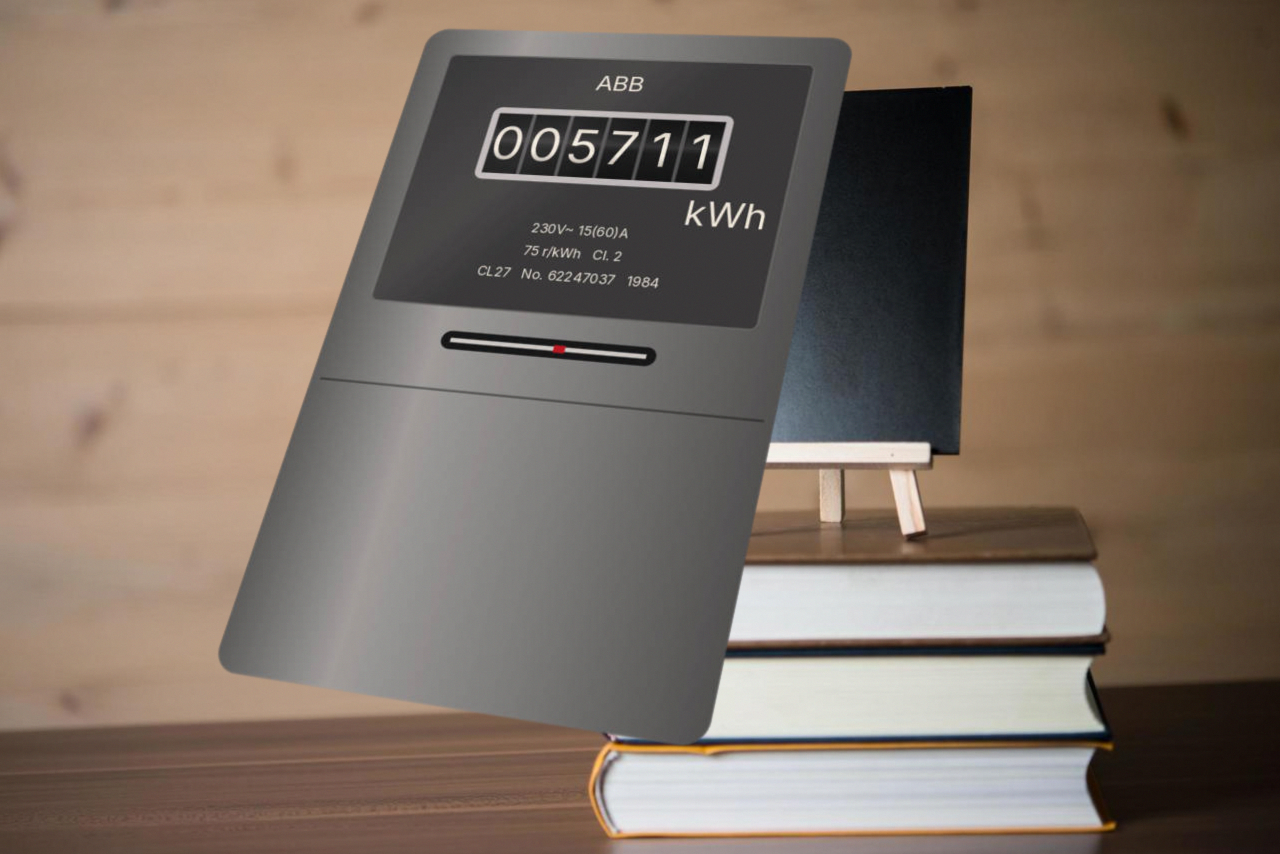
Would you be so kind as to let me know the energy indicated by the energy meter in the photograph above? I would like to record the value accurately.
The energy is 5711 kWh
